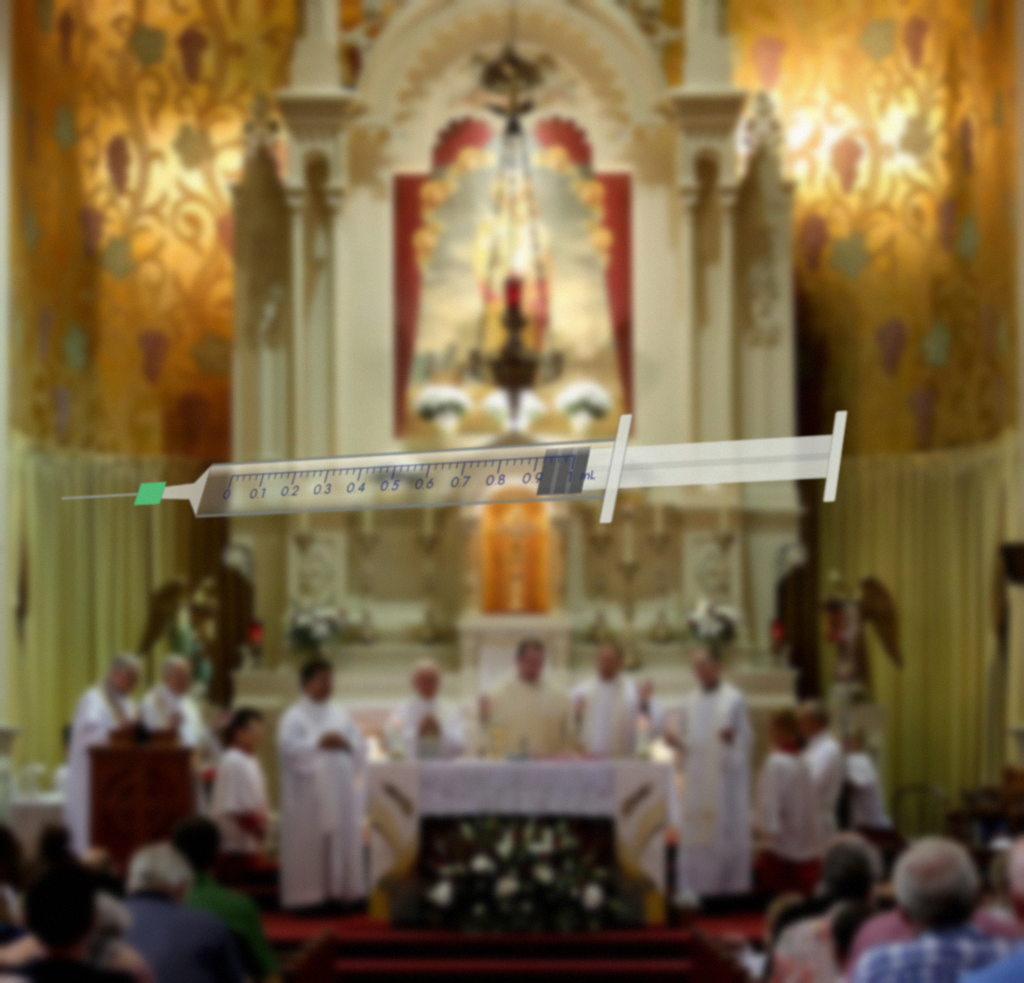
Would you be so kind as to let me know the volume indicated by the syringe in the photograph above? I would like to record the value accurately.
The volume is 0.92 mL
